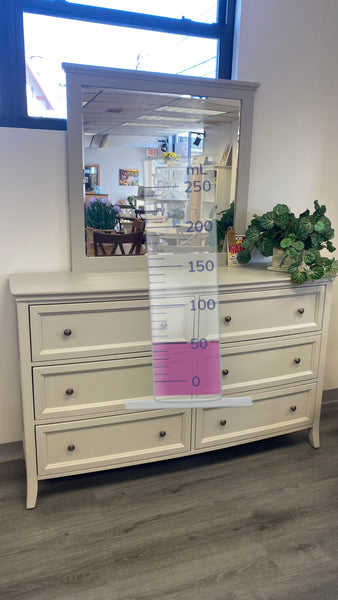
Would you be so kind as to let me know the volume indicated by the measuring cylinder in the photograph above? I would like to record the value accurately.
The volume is 50 mL
